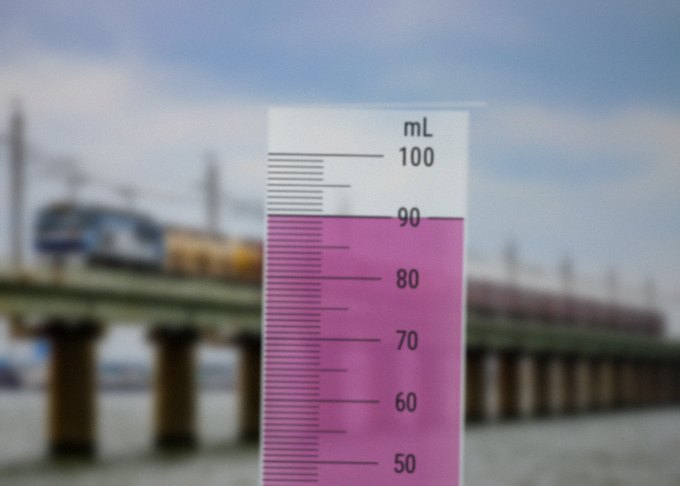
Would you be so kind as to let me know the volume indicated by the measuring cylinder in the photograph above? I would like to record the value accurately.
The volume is 90 mL
